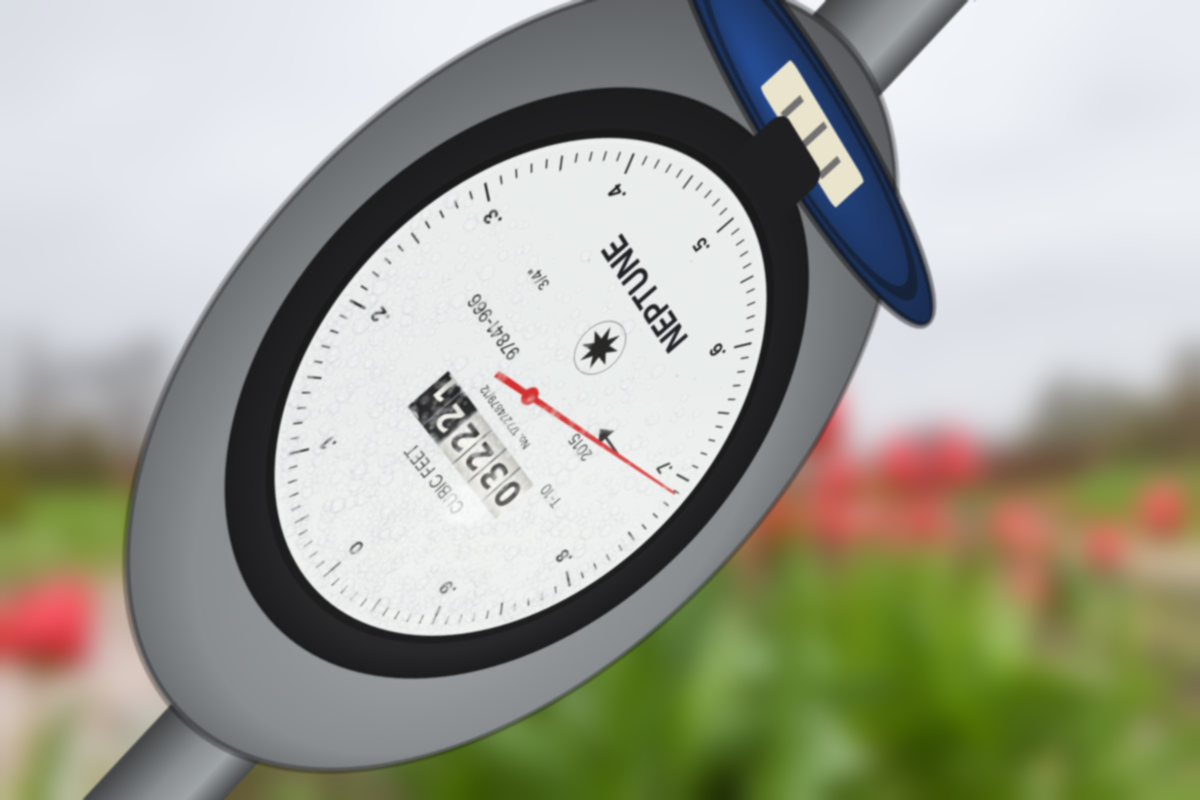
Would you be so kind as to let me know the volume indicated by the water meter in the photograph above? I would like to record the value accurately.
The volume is 32220.71 ft³
